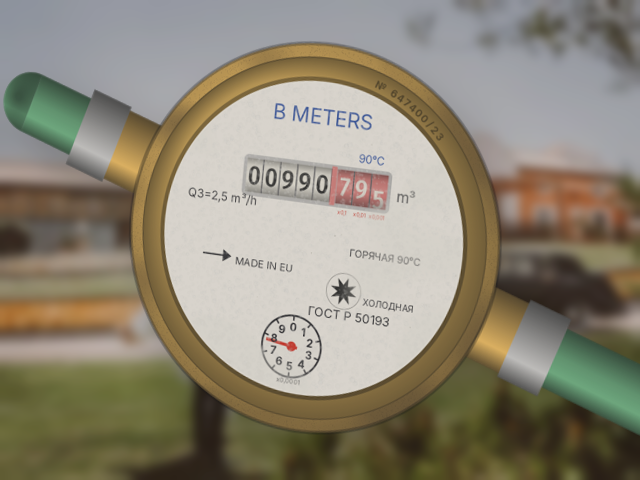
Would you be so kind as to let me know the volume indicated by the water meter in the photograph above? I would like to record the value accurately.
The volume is 990.7947 m³
